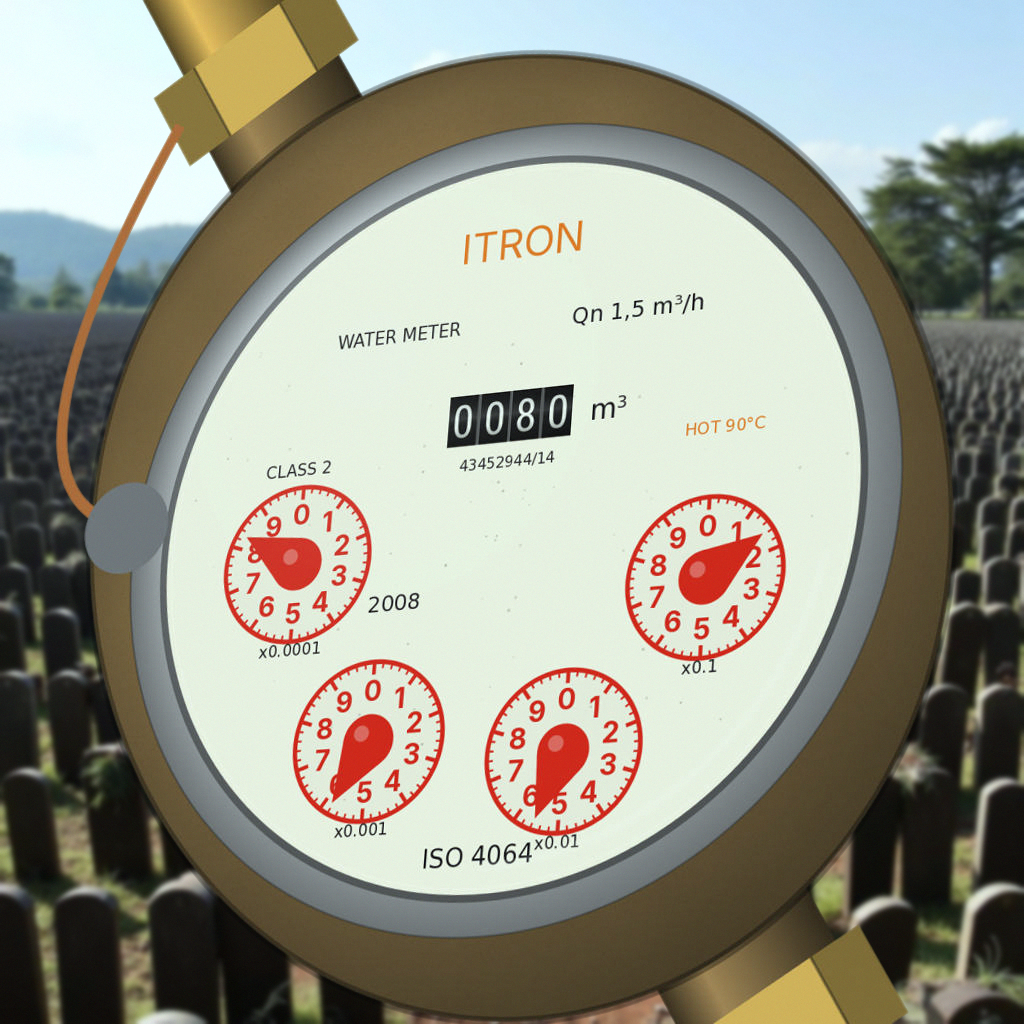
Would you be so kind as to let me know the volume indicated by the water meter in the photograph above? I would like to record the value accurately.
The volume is 80.1558 m³
